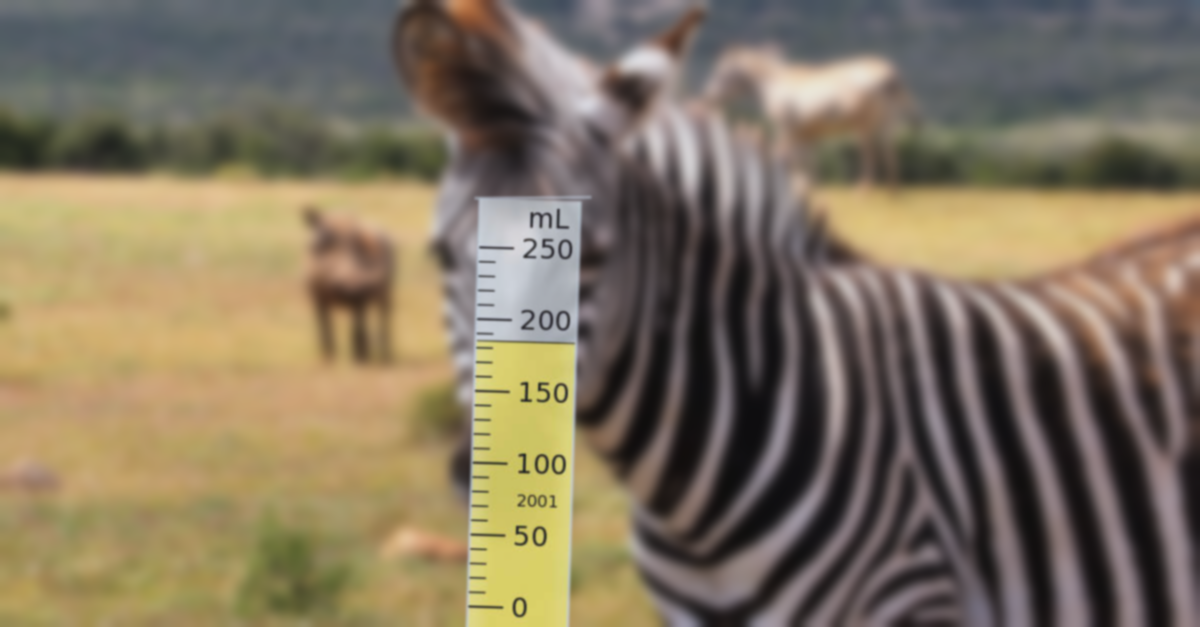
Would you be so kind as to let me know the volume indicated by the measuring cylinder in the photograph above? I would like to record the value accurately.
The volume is 185 mL
